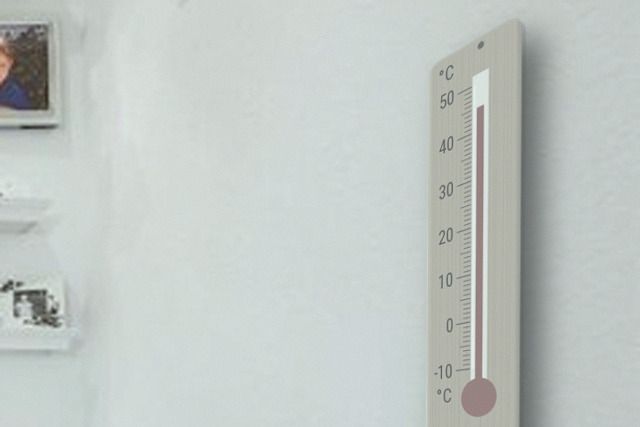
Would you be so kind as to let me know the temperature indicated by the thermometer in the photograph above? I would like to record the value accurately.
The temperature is 45 °C
